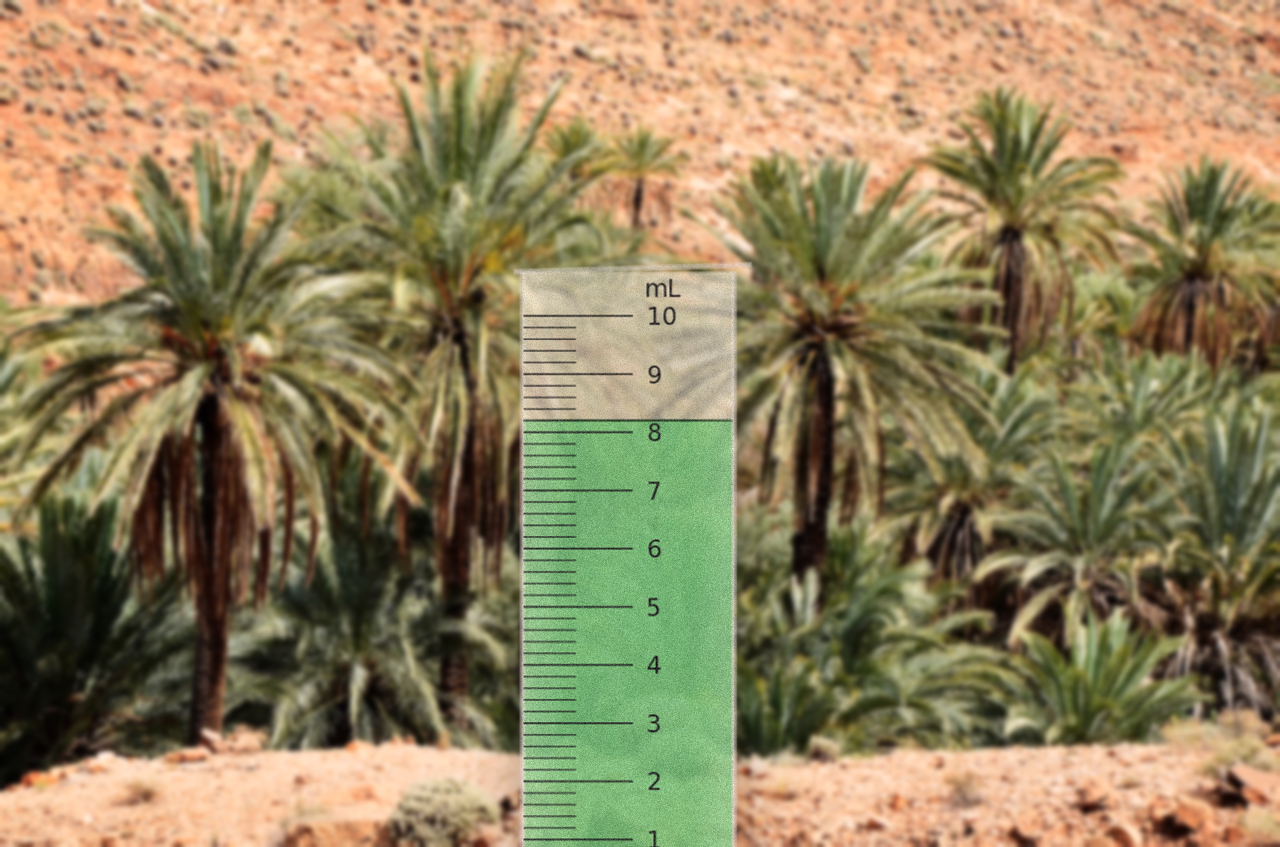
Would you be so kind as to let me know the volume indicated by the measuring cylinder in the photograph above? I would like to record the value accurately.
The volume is 8.2 mL
